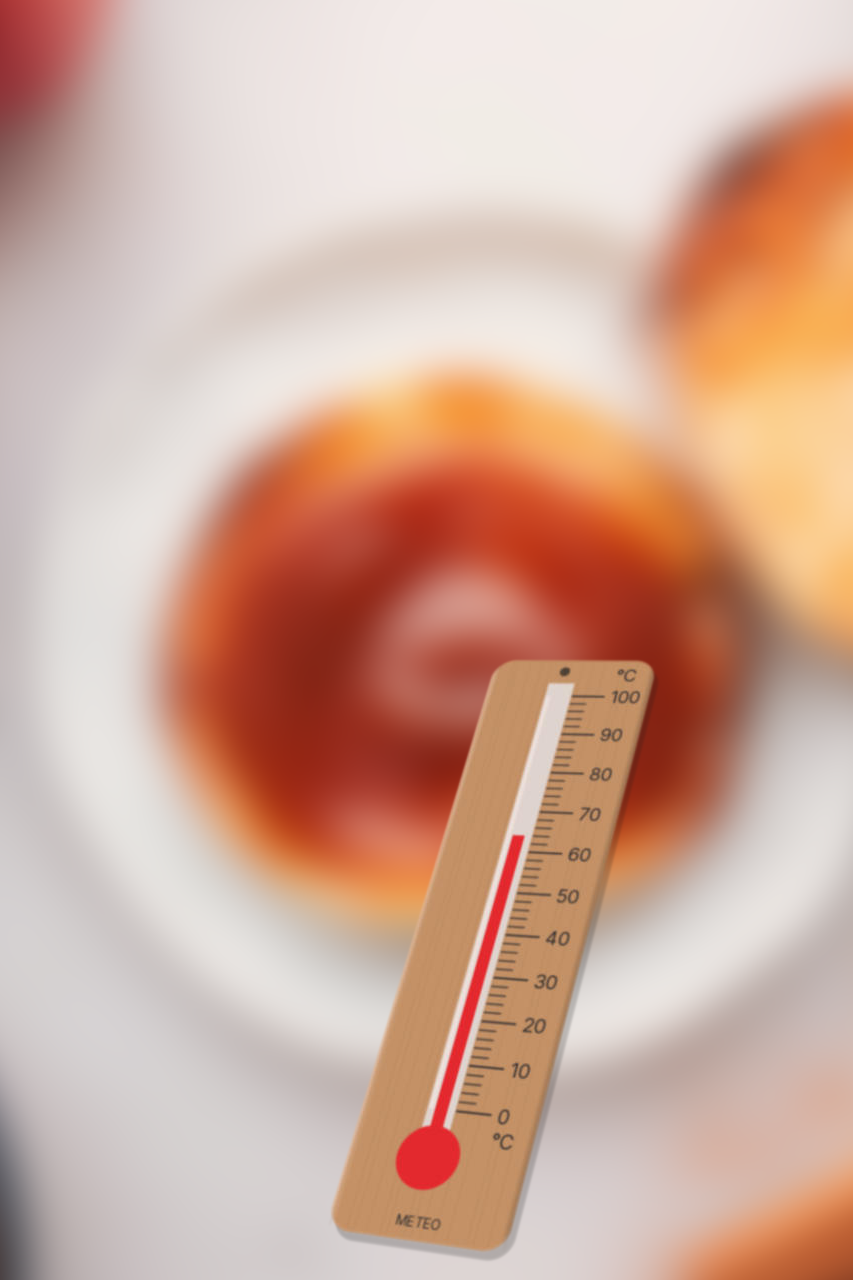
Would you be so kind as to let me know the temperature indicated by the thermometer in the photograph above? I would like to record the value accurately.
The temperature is 64 °C
